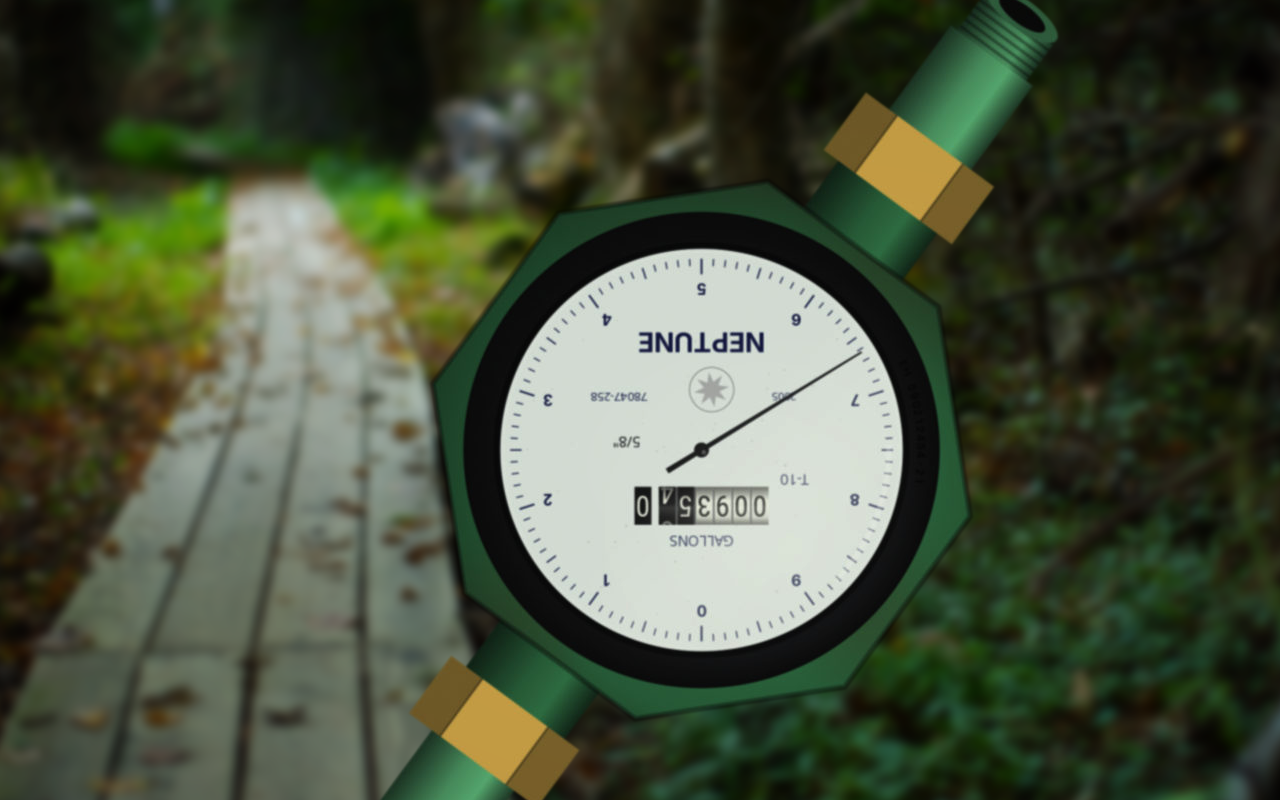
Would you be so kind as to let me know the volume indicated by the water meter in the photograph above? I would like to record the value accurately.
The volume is 93536.6 gal
